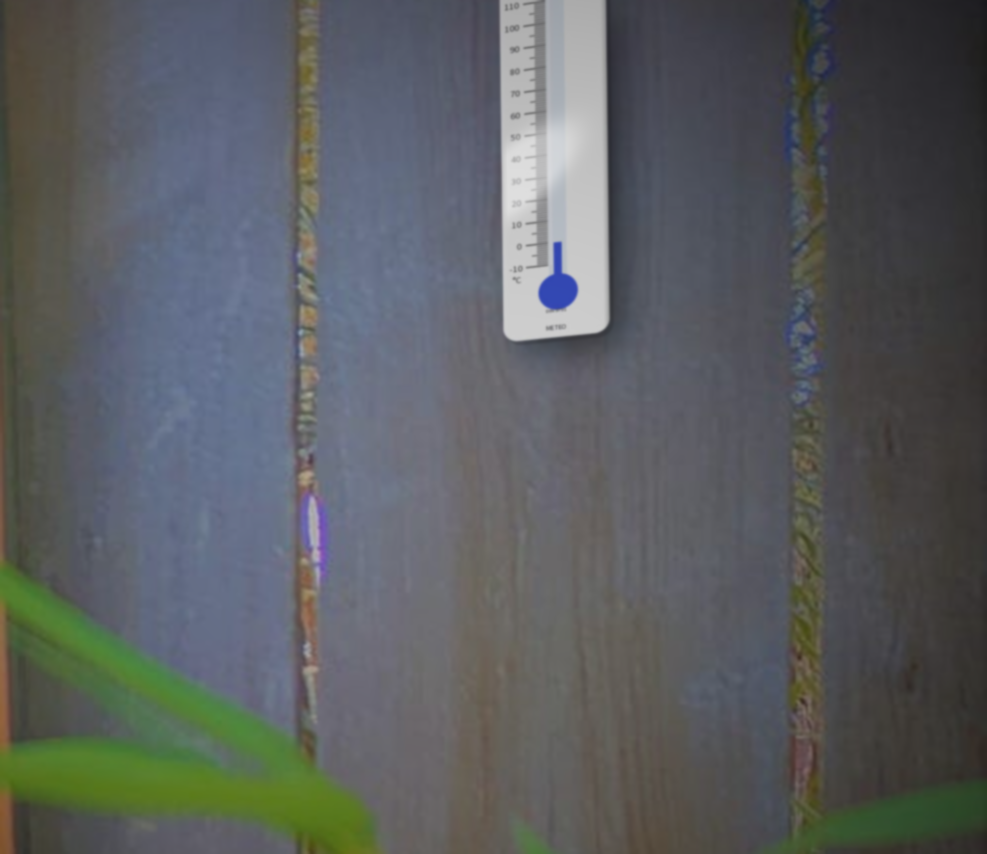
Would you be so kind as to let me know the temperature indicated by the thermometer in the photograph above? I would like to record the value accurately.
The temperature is 0 °C
